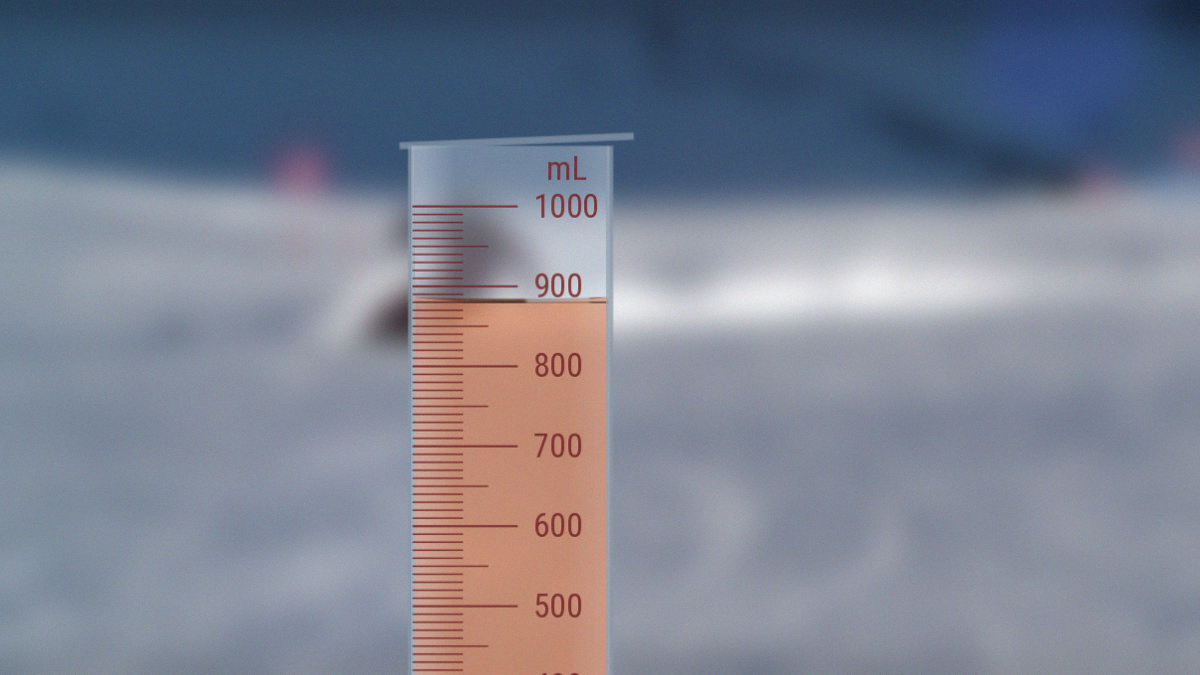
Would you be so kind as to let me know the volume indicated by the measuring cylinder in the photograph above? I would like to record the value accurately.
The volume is 880 mL
